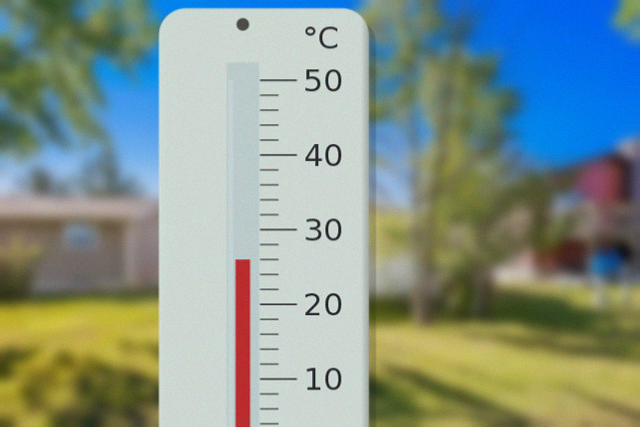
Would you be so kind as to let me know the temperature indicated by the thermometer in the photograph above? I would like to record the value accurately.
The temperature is 26 °C
